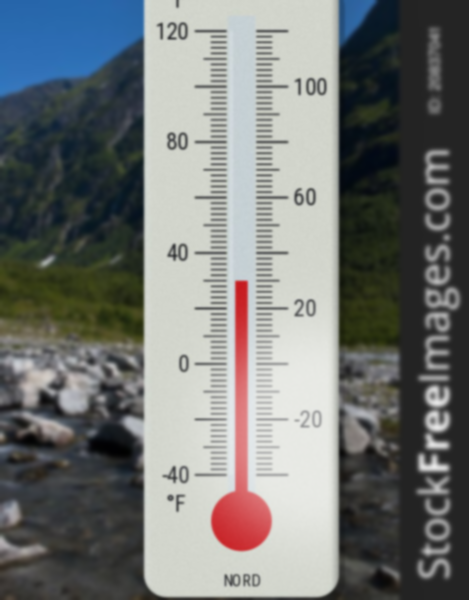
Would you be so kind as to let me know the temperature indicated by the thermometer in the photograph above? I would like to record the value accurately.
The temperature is 30 °F
